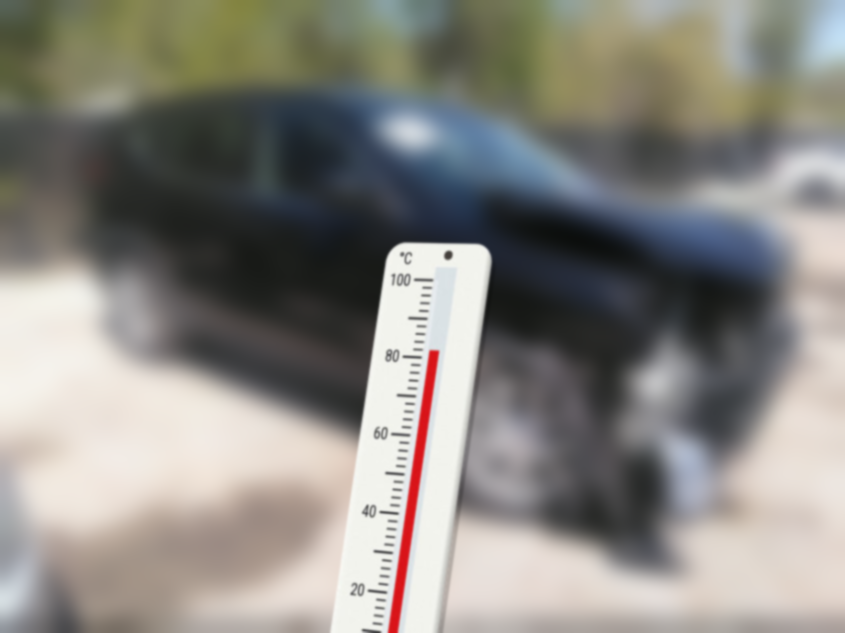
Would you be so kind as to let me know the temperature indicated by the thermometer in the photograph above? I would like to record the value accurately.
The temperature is 82 °C
